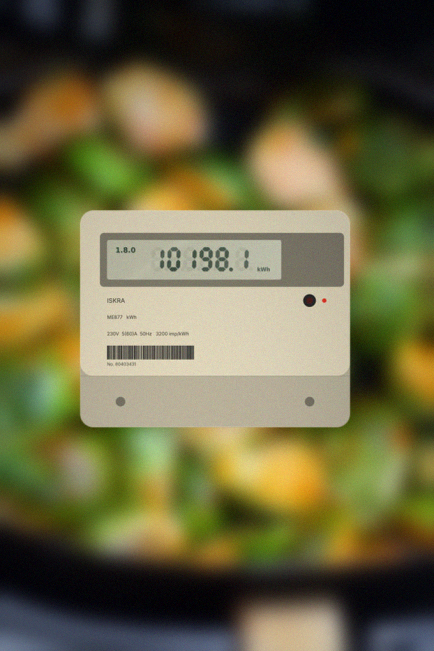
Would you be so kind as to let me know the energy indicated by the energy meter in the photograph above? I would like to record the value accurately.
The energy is 10198.1 kWh
